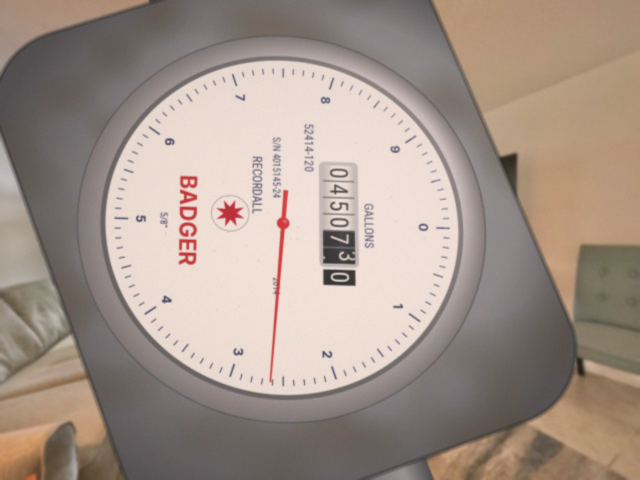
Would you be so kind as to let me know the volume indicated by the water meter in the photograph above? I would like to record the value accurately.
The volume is 450732.6 gal
